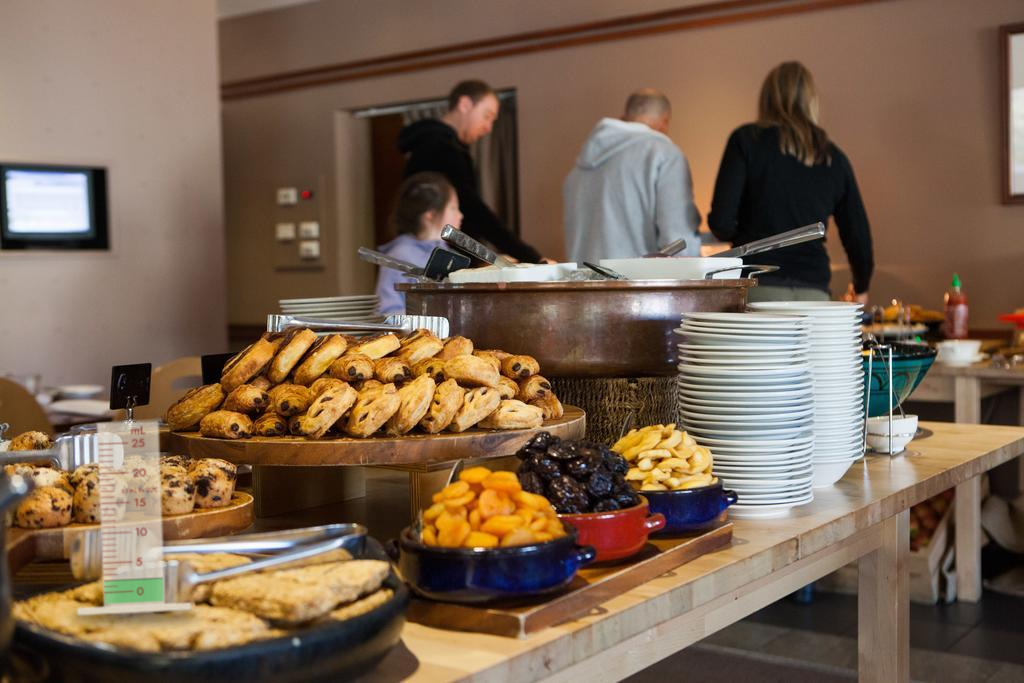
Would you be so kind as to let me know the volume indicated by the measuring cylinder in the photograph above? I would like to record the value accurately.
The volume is 2 mL
